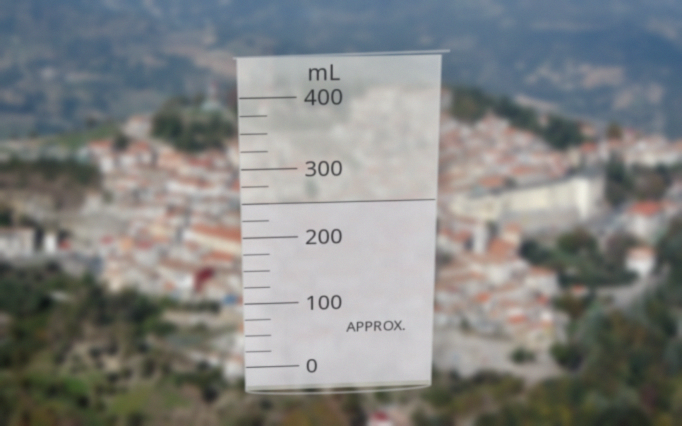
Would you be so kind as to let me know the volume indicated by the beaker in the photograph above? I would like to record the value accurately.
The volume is 250 mL
